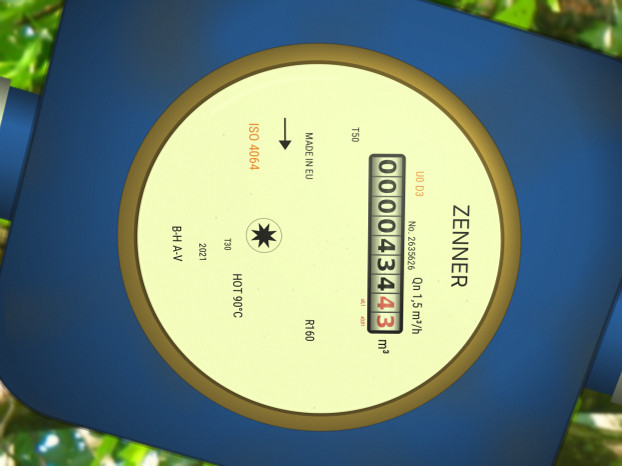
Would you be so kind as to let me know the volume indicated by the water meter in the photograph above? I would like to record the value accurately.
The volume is 434.43 m³
